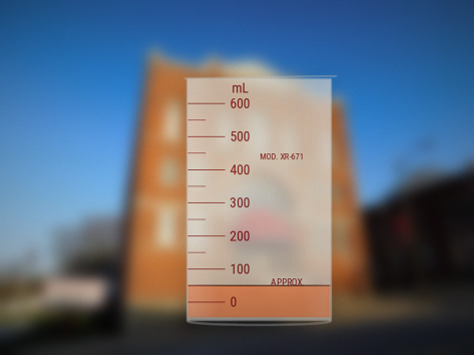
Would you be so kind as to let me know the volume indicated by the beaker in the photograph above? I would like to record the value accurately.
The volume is 50 mL
